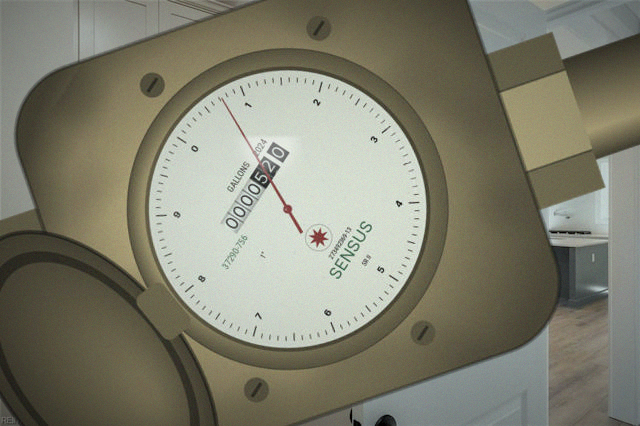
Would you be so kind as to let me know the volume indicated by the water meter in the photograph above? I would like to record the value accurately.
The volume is 520.7 gal
